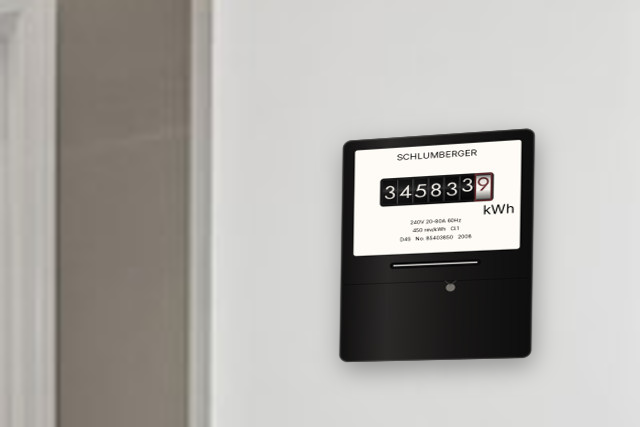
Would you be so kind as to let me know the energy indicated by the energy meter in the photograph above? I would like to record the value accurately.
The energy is 345833.9 kWh
